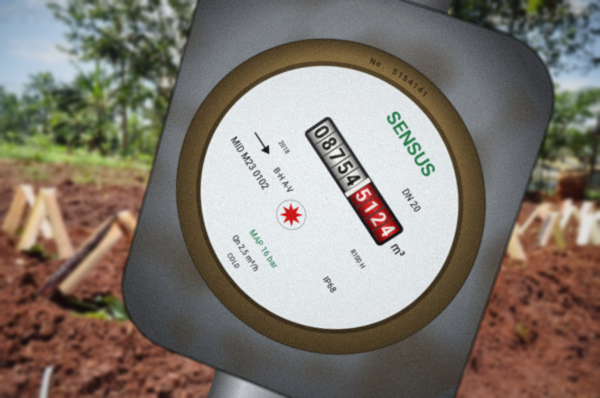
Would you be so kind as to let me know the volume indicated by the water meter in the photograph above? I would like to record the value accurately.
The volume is 8754.5124 m³
